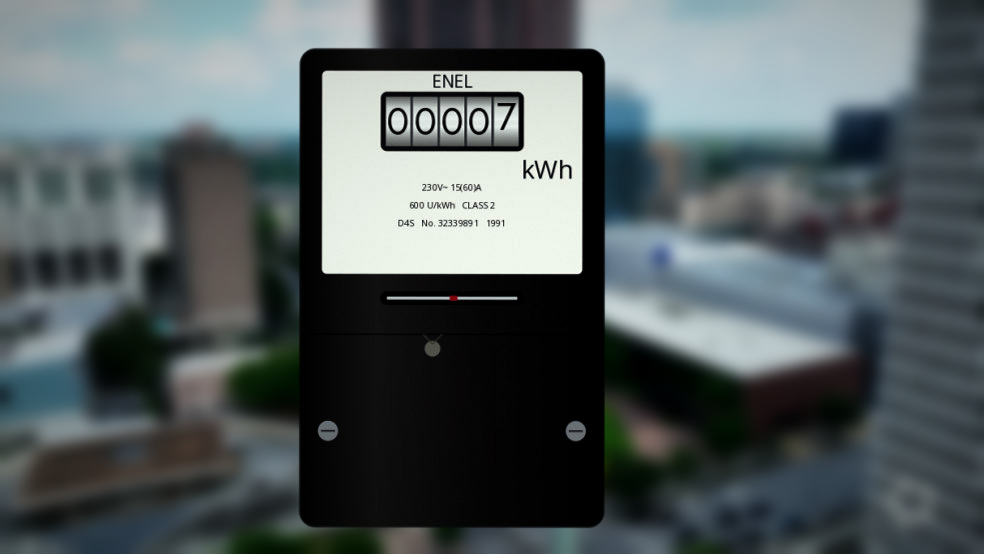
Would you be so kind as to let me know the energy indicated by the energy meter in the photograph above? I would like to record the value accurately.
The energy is 7 kWh
